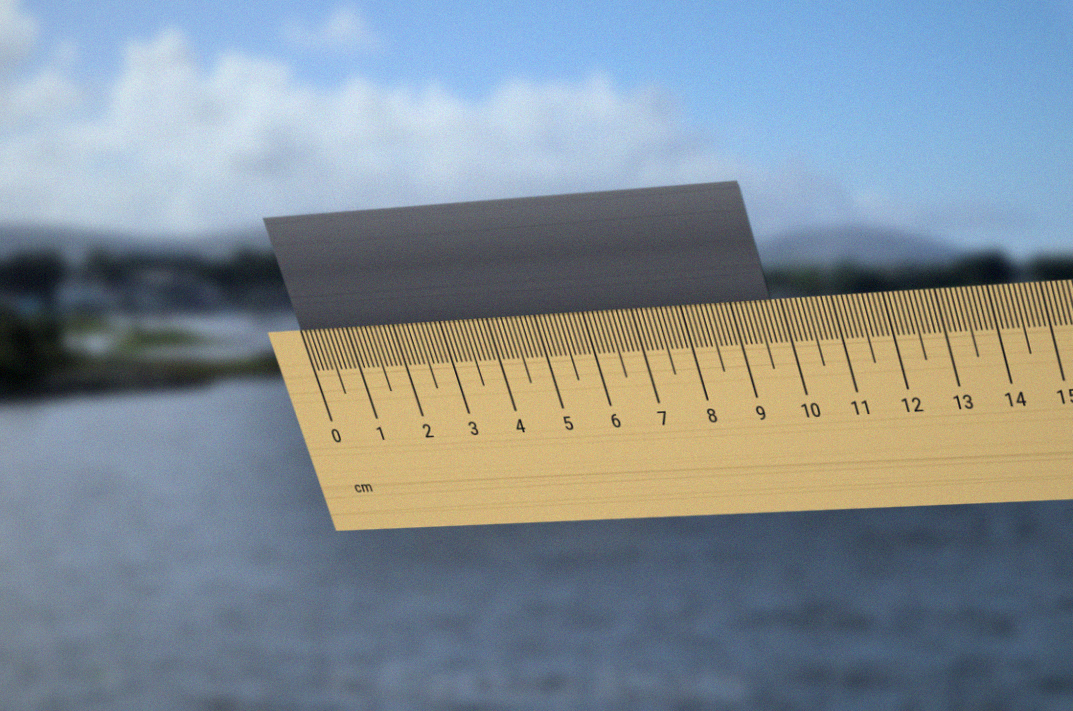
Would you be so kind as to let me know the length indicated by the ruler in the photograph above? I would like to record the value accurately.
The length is 9.8 cm
